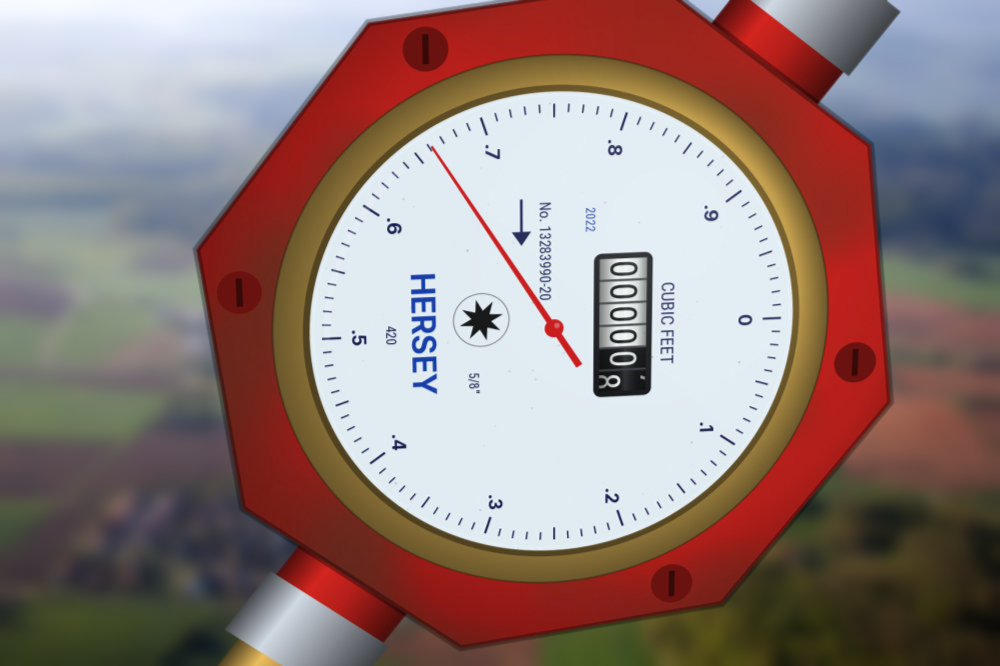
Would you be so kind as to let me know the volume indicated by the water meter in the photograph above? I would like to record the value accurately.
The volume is 7.66 ft³
